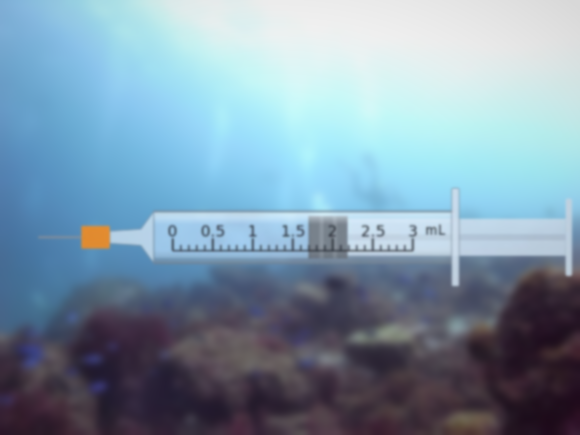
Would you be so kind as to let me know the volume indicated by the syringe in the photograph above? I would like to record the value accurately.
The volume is 1.7 mL
